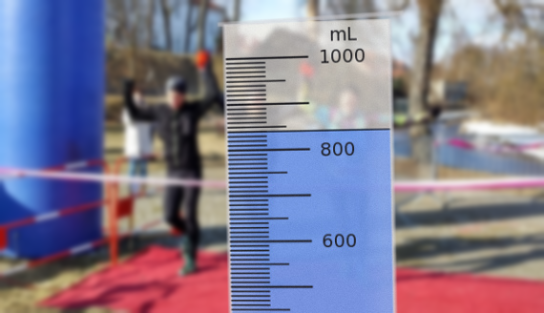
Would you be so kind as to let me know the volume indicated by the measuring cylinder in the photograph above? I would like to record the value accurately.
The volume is 840 mL
